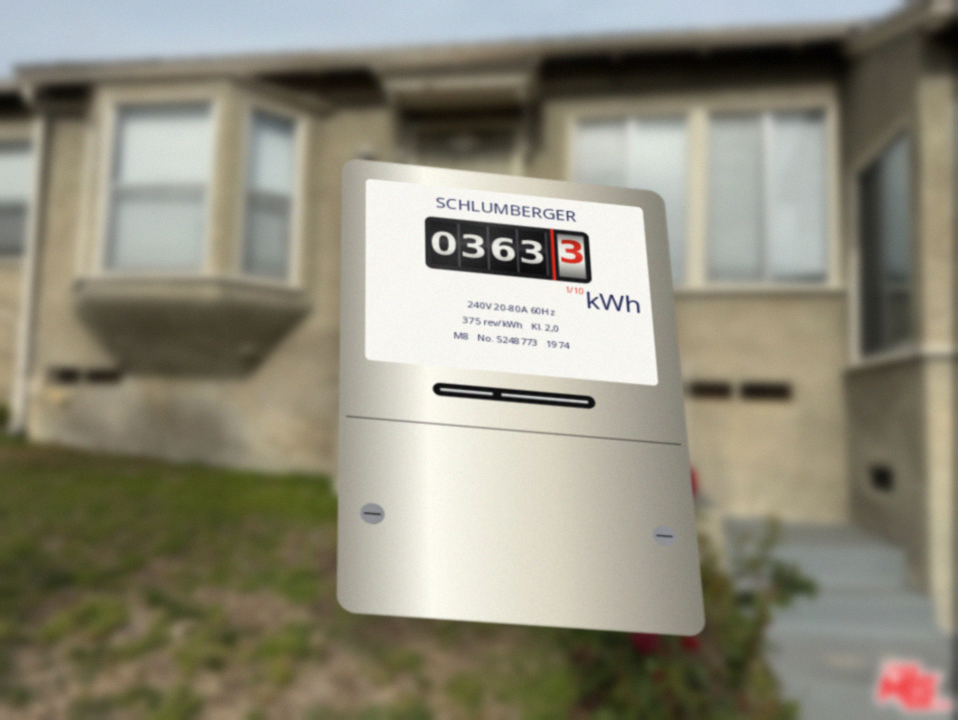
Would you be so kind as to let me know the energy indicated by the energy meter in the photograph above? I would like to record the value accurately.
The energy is 363.3 kWh
